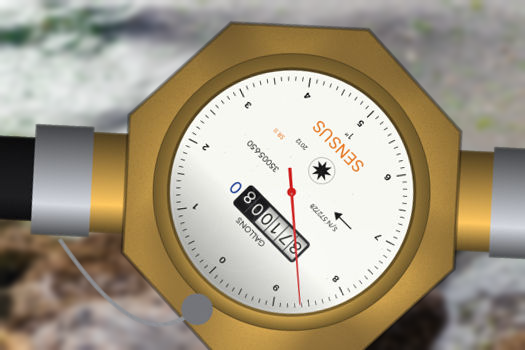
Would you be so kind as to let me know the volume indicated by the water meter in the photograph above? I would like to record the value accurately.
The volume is 8710078.6 gal
